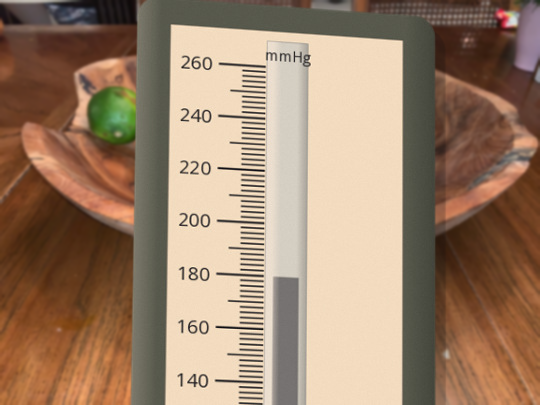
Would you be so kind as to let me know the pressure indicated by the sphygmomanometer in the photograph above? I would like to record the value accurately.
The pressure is 180 mmHg
